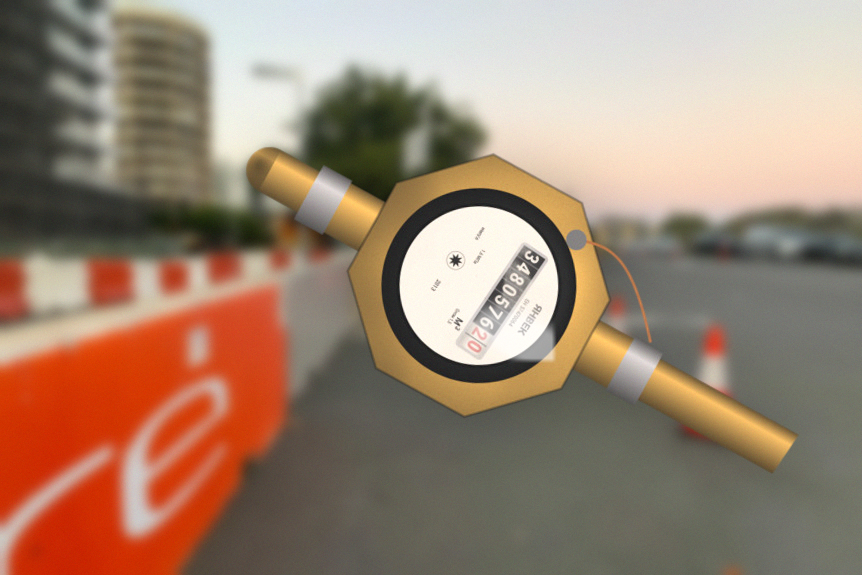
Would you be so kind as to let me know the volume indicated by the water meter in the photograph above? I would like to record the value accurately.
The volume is 3480576.20 m³
